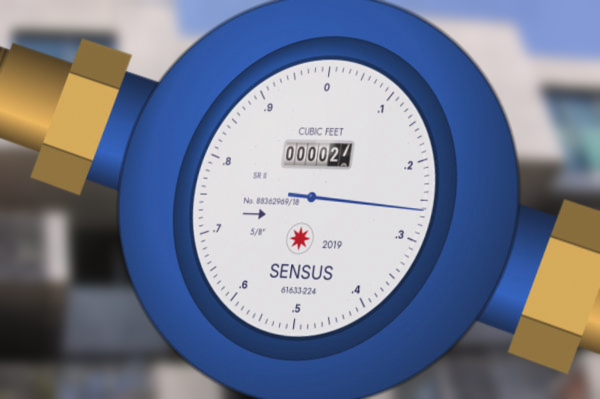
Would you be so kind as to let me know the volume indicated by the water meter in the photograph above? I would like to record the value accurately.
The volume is 27.26 ft³
